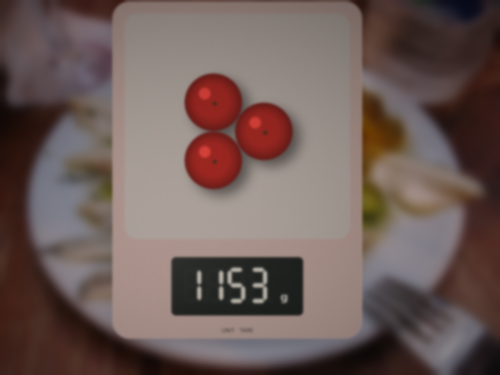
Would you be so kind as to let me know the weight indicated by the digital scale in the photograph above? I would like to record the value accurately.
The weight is 1153 g
